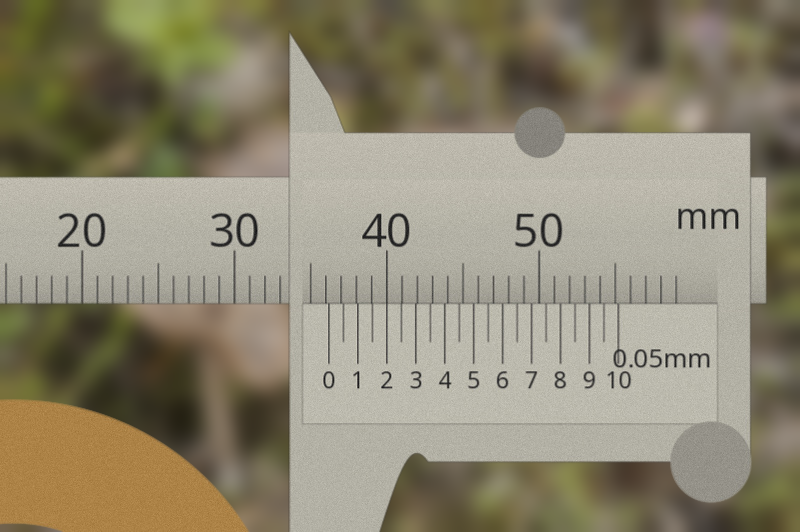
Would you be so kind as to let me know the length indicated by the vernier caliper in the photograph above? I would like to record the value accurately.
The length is 36.2 mm
